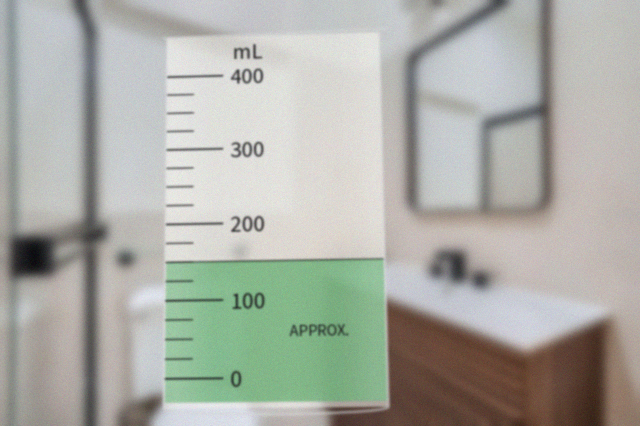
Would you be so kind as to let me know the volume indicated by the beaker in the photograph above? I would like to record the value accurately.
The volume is 150 mL
